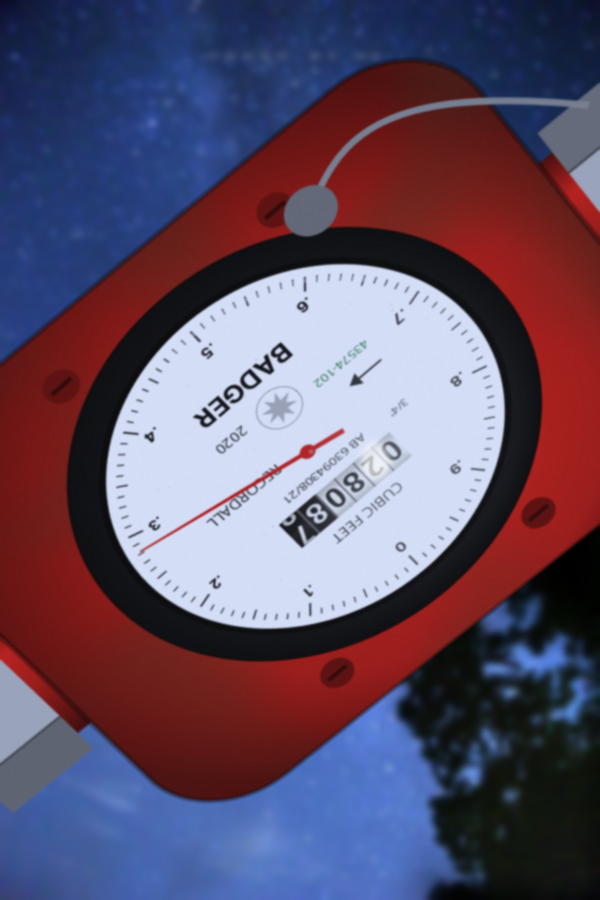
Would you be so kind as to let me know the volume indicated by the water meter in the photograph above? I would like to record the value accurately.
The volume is 28087.28 ft³
